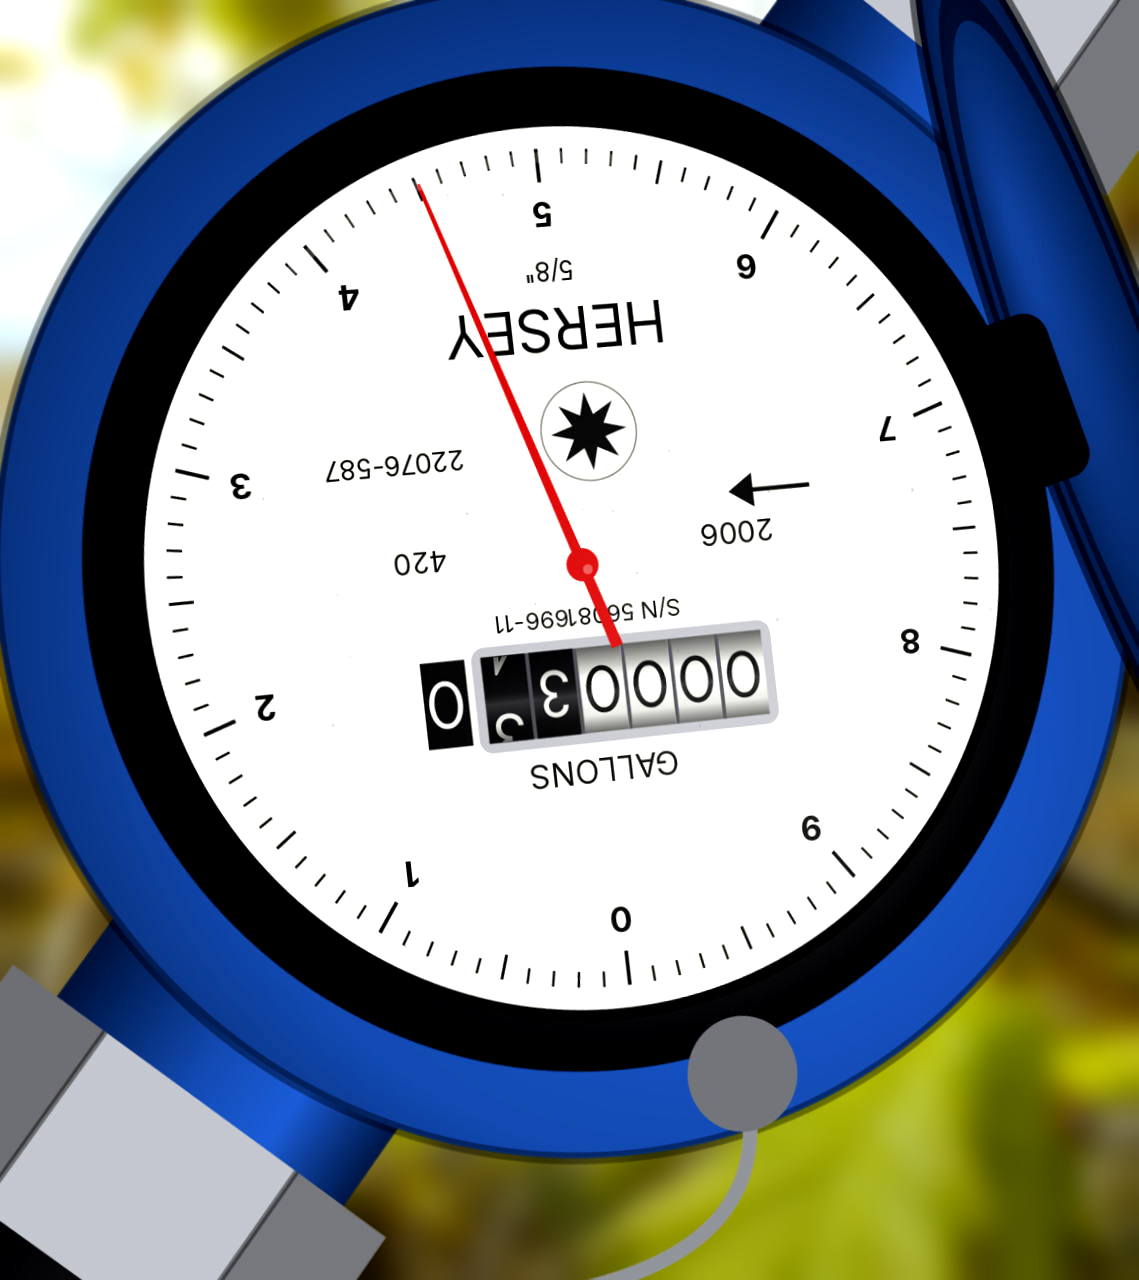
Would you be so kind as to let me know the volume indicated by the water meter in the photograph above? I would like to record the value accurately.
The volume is 334.5 gal
